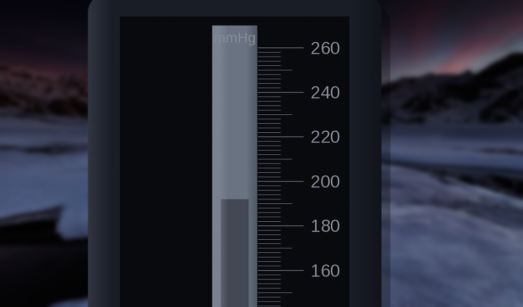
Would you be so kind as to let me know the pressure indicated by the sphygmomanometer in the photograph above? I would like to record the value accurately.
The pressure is 192 mmHg
